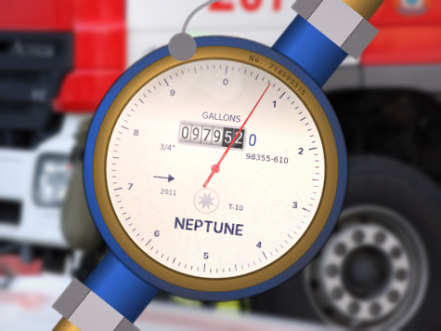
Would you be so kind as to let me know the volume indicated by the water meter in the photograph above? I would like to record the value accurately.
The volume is 979520.7 gal
